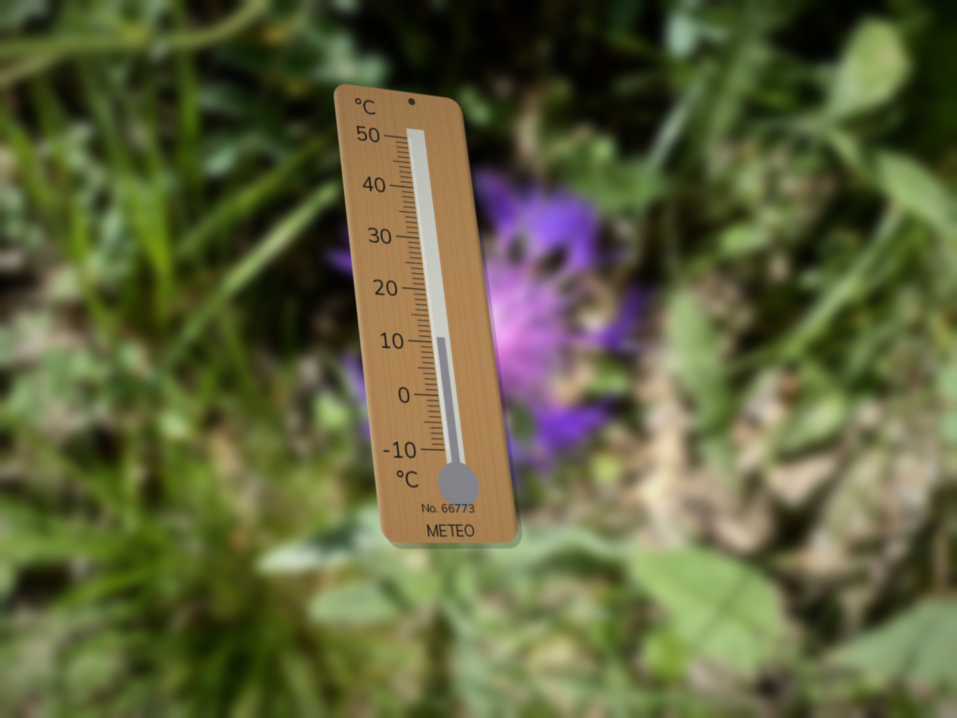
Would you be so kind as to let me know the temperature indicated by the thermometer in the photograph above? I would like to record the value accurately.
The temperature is 11 °C
